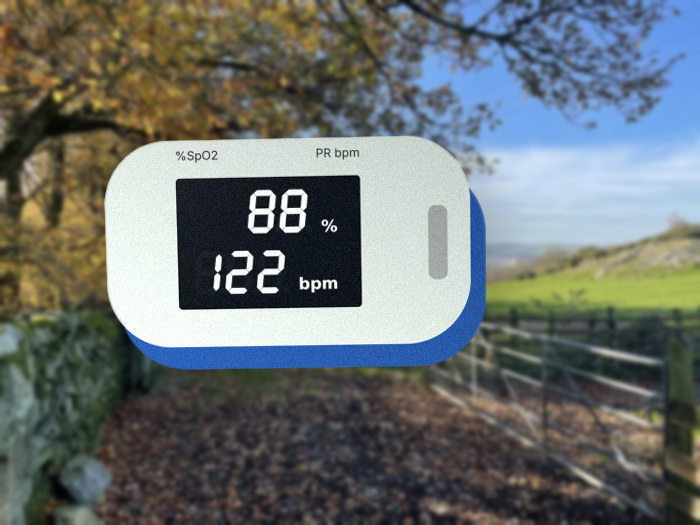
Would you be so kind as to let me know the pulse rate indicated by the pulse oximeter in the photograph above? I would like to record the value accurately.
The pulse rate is 122 bpm
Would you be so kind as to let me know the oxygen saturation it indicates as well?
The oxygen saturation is 88 %
